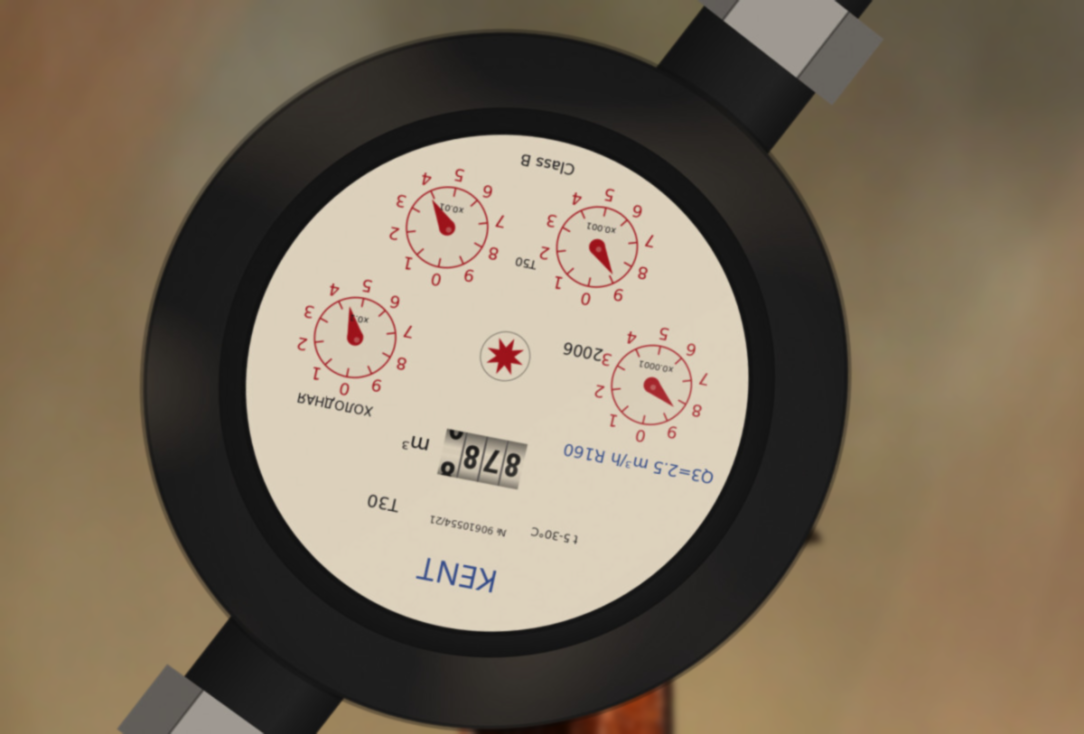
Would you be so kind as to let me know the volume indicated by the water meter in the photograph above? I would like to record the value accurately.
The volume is 8788.4388 m³
